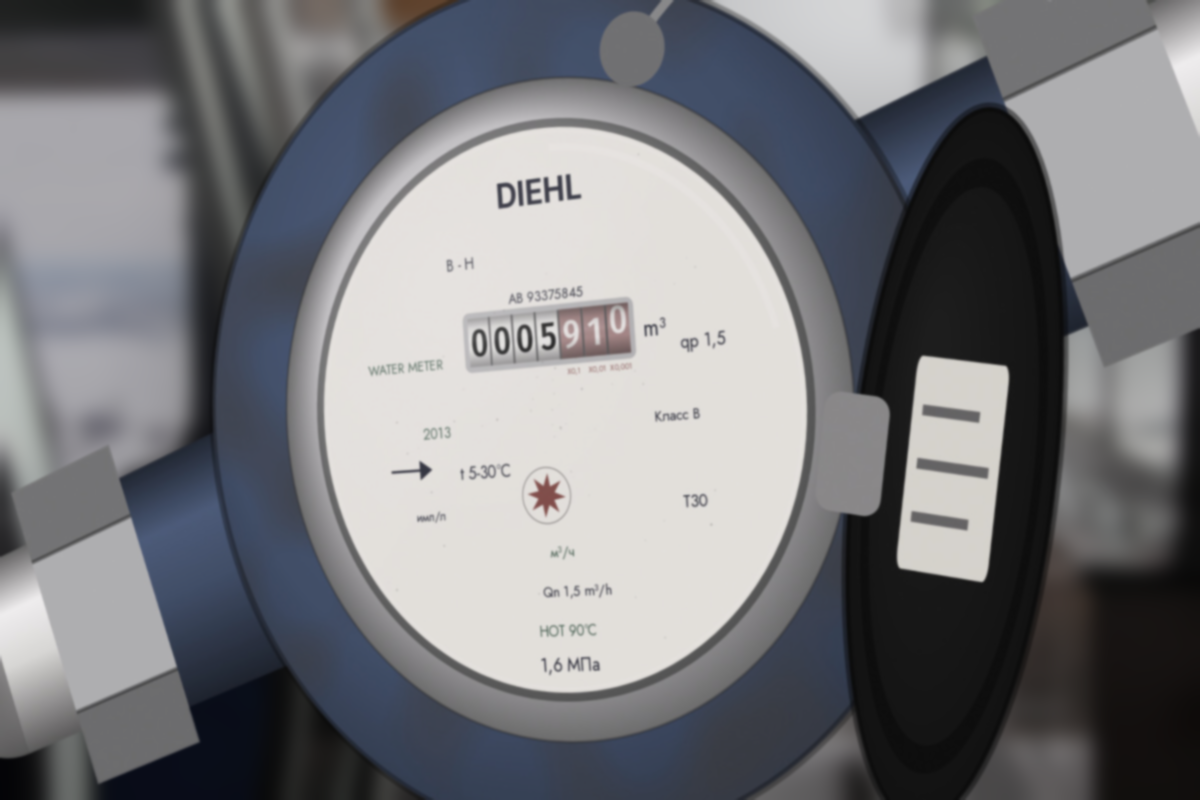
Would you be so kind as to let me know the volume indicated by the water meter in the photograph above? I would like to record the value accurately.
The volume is 5.910 m³
